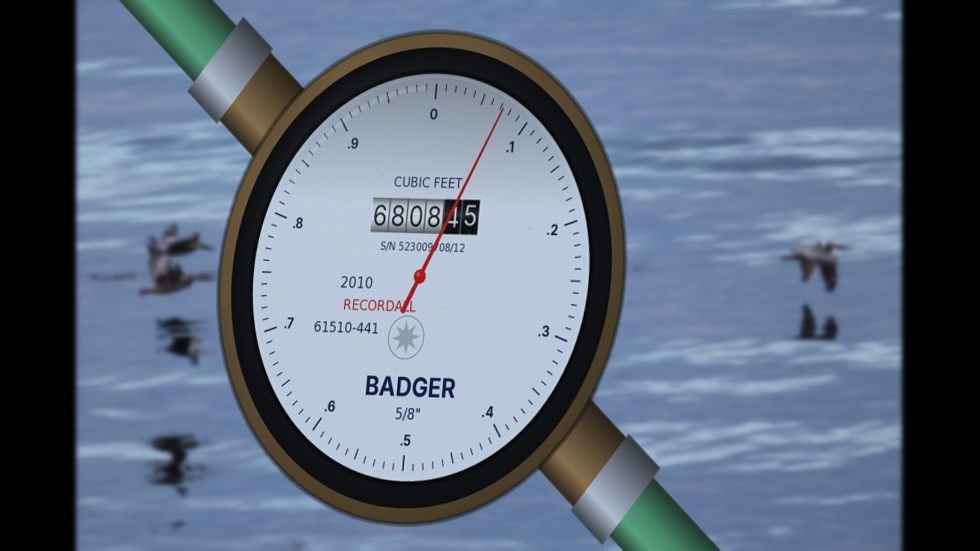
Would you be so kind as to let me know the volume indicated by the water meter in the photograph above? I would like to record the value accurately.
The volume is 680845.07 ft³
